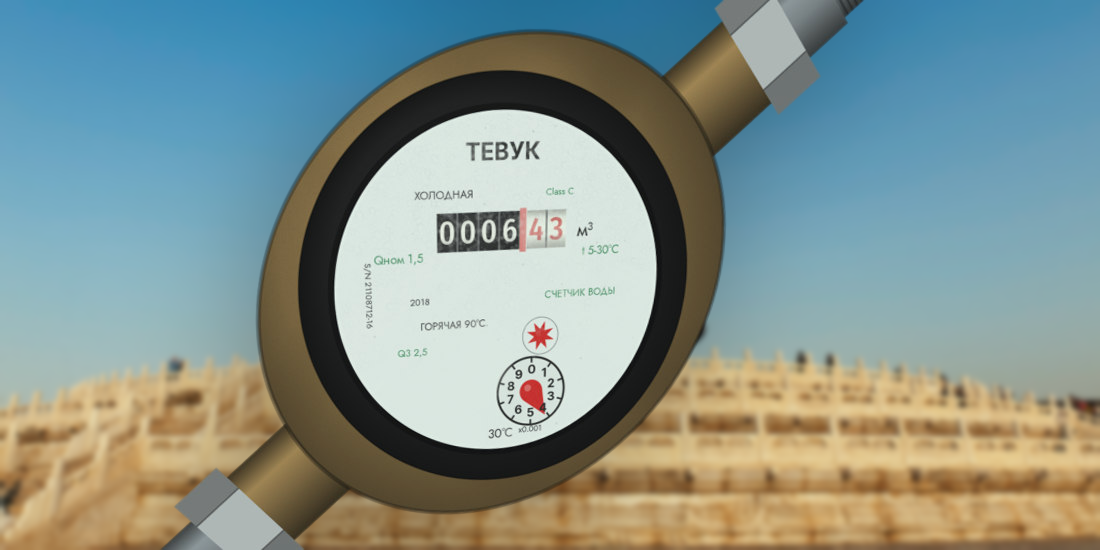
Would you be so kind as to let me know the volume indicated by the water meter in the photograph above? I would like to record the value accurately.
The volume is 6.434 m³
